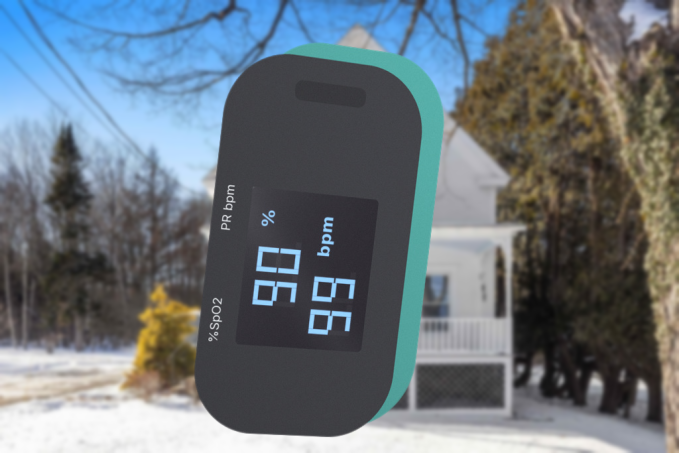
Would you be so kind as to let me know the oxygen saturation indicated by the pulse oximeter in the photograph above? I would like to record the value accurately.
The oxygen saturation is 90 %
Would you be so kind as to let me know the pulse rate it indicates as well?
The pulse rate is 99 bpm
